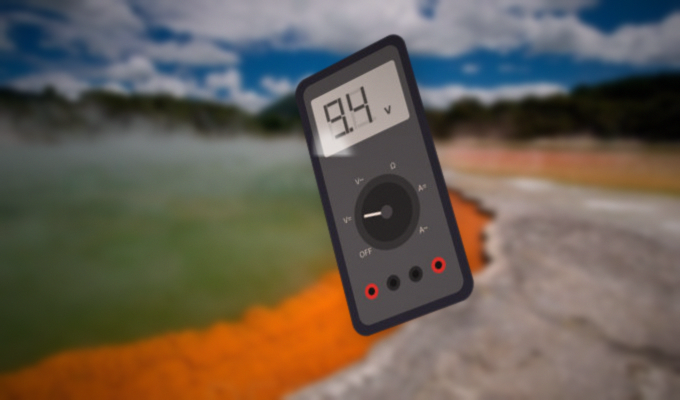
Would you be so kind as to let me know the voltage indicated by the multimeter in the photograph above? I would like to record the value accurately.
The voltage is 9.4 V
